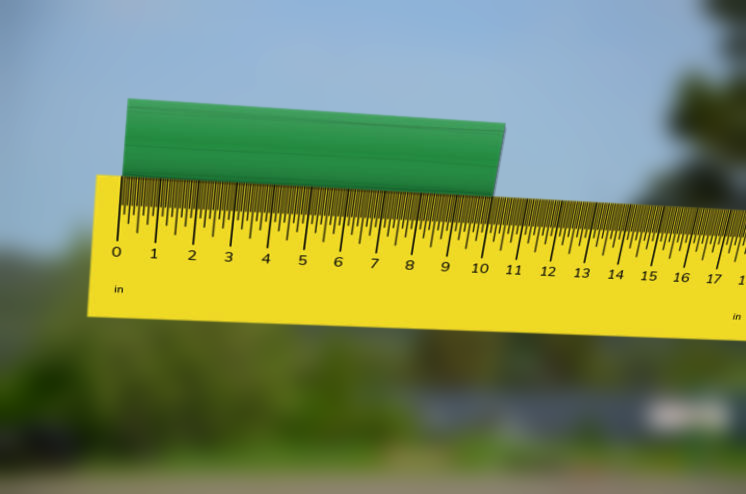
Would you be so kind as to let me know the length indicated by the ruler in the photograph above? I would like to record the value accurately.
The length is 10 in
